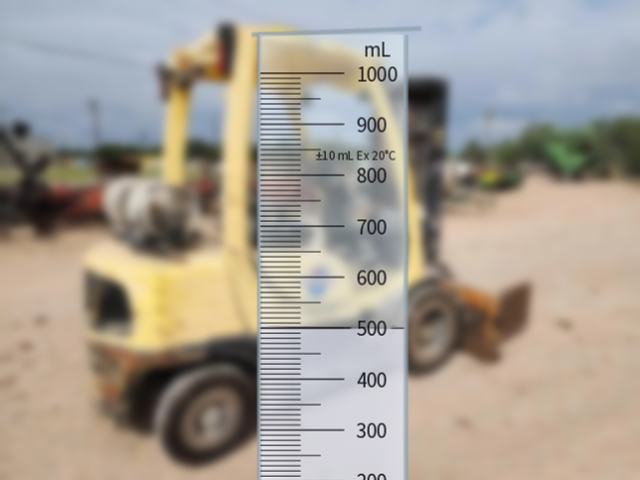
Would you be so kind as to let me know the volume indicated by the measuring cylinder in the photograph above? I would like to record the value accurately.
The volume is 500 mL
